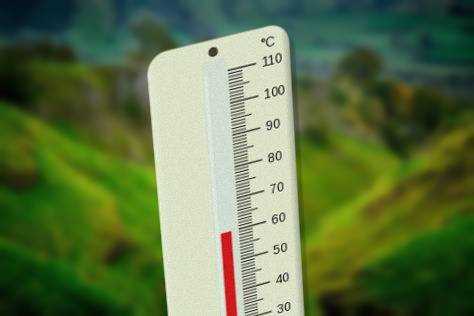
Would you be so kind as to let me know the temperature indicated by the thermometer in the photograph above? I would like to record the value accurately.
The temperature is 60 °C
